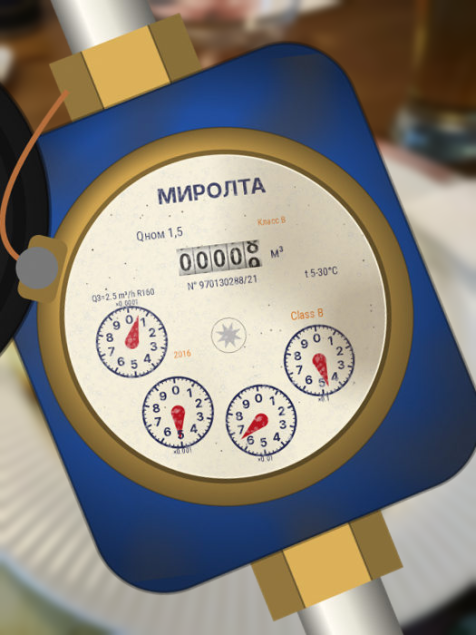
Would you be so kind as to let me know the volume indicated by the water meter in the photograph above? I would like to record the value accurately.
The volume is 8.4650 m³
